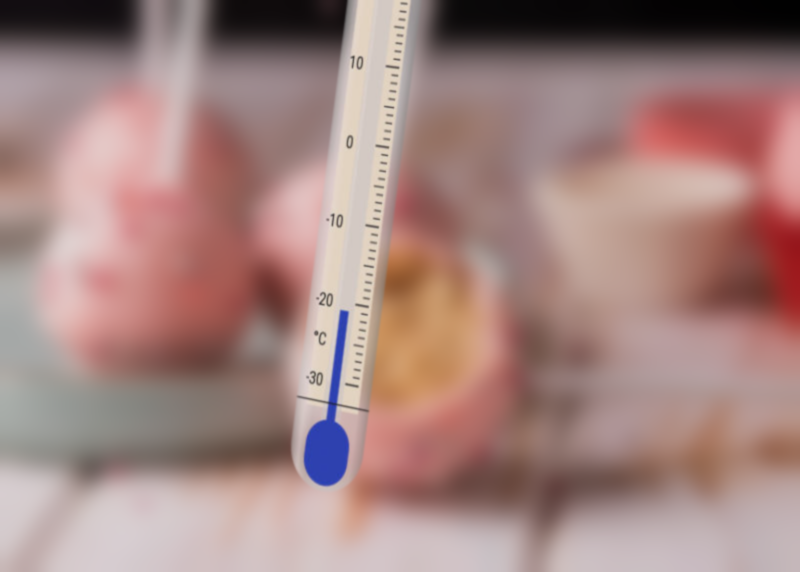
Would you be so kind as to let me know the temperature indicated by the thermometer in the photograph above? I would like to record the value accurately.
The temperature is -21 °C
